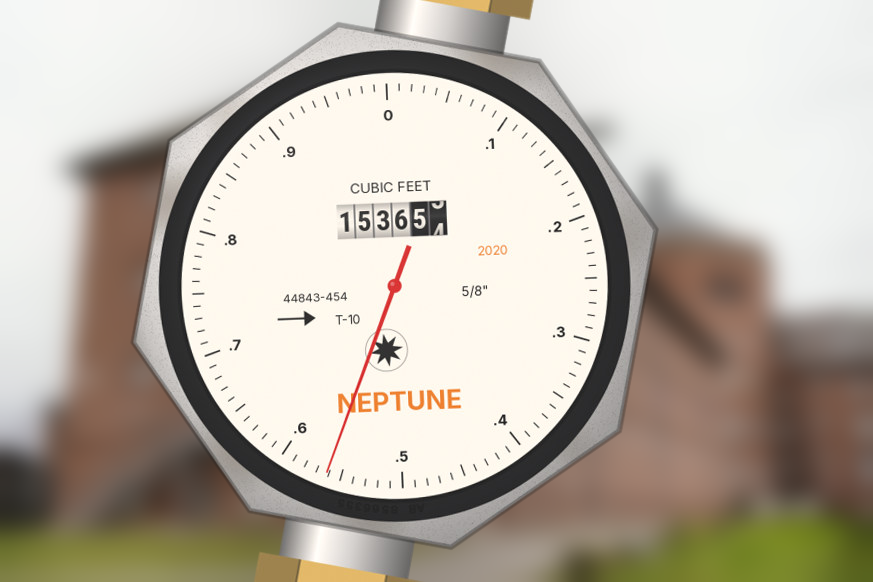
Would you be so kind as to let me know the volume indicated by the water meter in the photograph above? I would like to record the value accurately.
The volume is 153653.56 ft³
